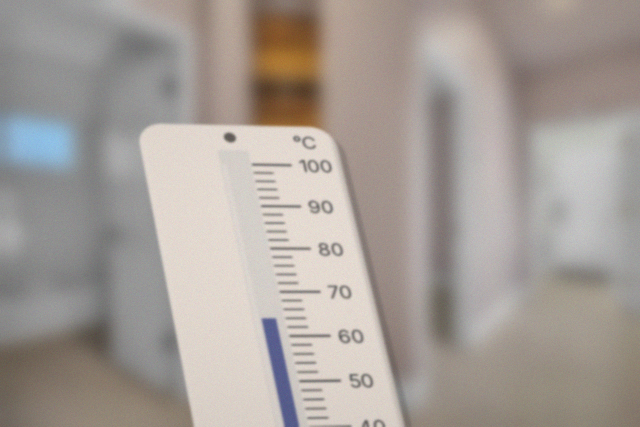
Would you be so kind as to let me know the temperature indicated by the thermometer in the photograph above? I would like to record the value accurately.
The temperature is 64 °C
